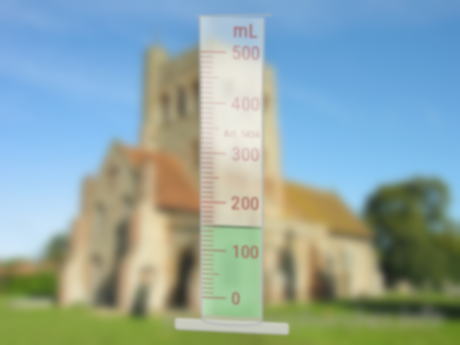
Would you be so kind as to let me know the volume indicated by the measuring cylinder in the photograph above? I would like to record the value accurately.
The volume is 150 mL
